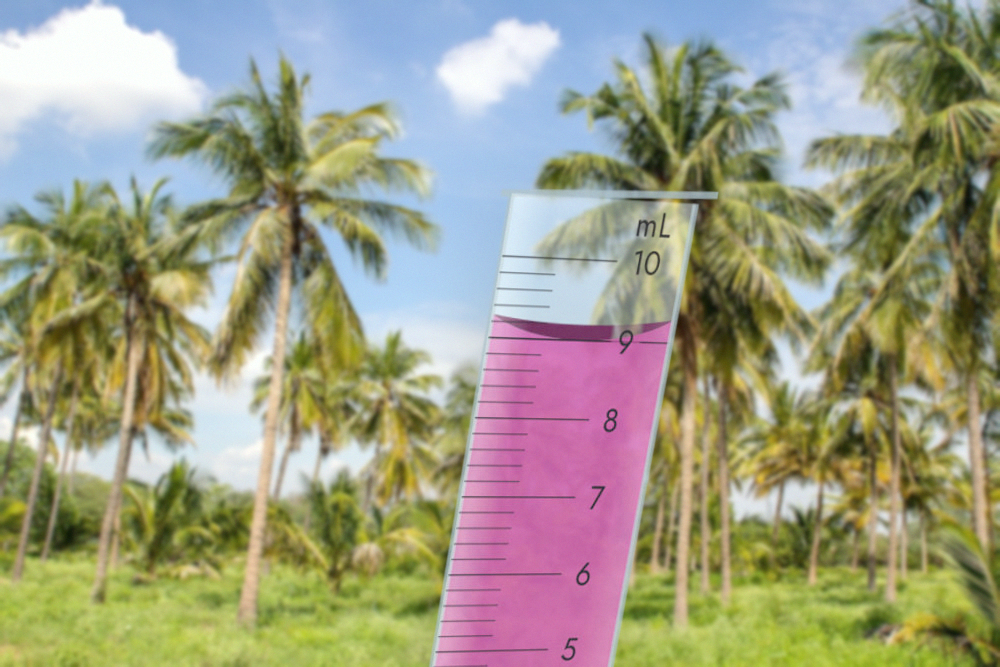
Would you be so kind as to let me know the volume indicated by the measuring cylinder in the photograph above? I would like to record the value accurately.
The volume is 9 mL
